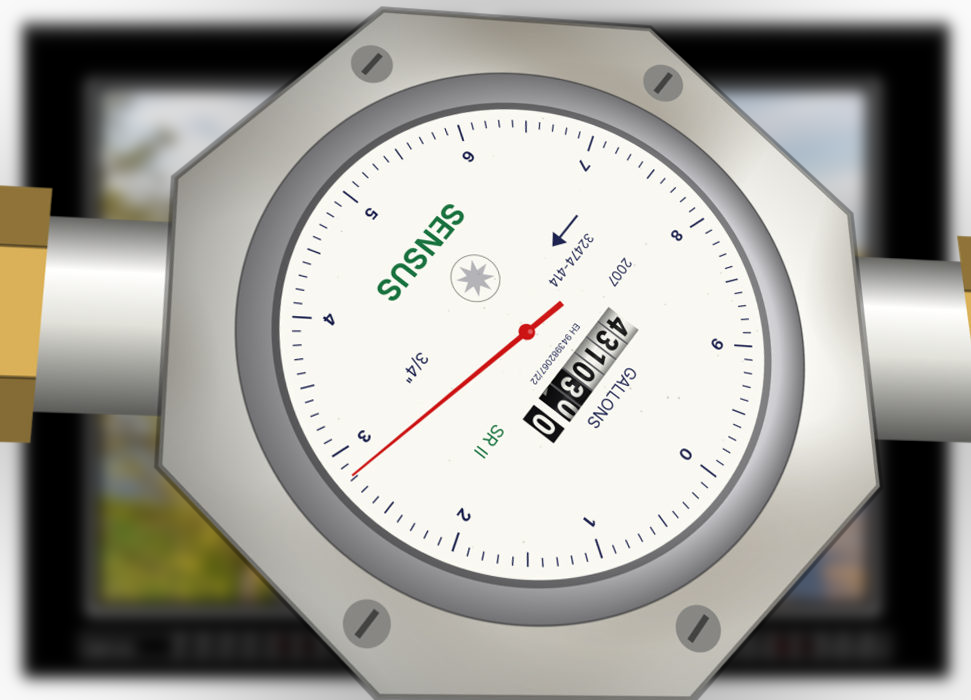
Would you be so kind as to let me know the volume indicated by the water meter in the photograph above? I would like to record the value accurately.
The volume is 4310302.8 gal
